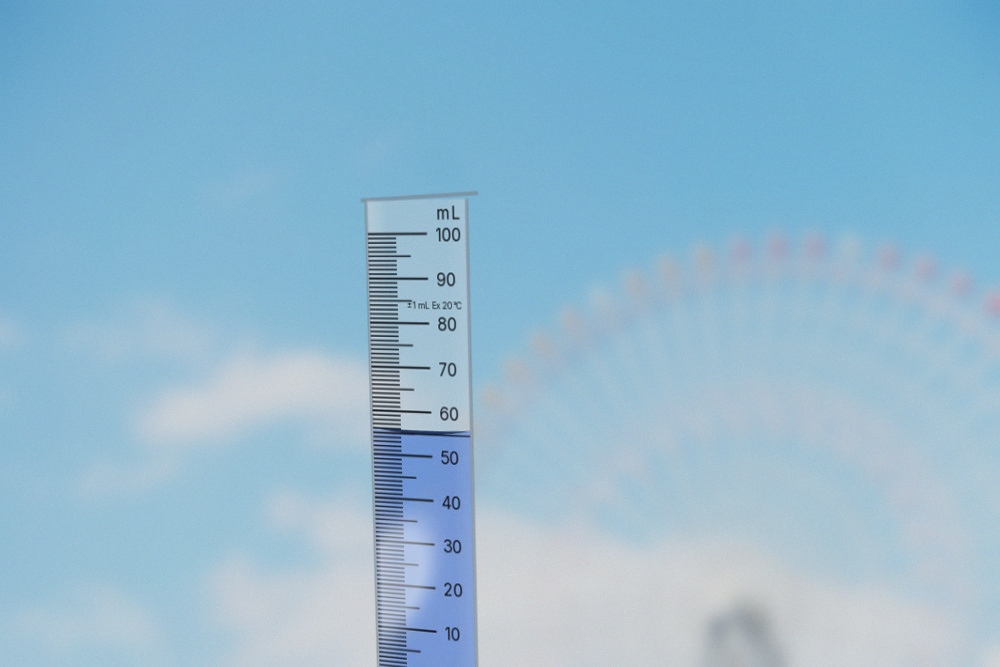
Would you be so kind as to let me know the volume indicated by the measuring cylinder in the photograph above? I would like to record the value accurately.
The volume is 55 mL
